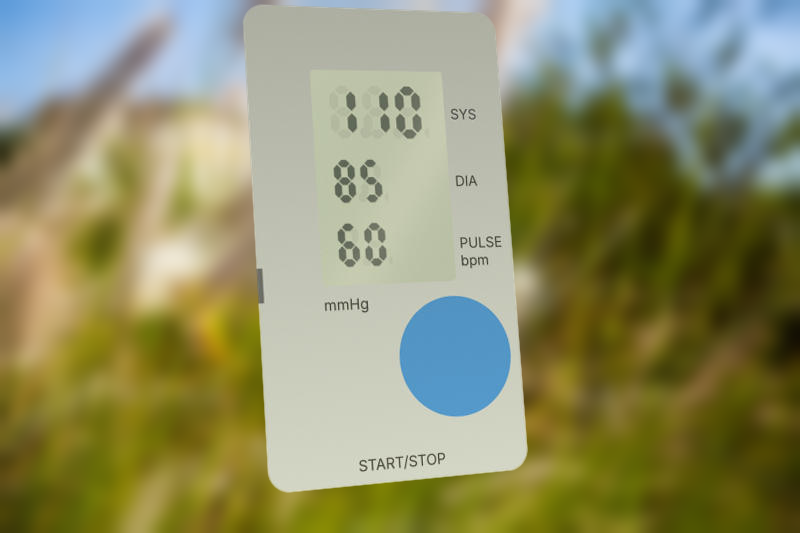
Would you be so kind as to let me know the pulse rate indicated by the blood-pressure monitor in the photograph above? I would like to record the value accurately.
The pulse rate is 60 bpm
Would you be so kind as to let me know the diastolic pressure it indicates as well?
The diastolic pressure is 85 mmHg
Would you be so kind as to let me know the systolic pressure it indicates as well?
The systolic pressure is 110 mmHg
